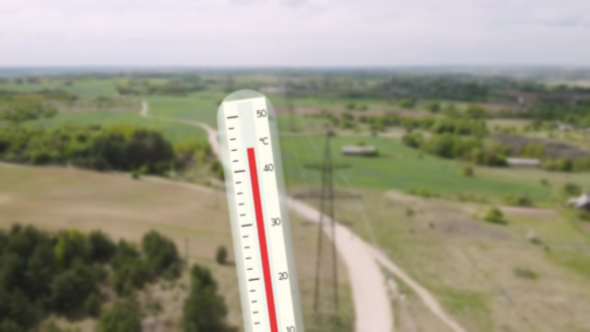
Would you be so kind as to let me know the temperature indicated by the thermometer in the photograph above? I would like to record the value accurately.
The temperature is 44 °C
